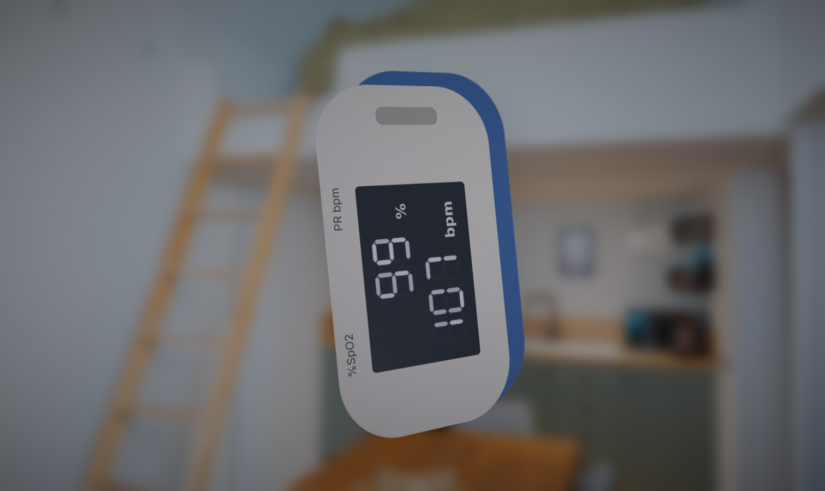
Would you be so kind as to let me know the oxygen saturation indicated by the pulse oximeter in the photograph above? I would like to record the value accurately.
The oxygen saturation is 99 %
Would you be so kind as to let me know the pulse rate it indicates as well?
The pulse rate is 107 bpm
